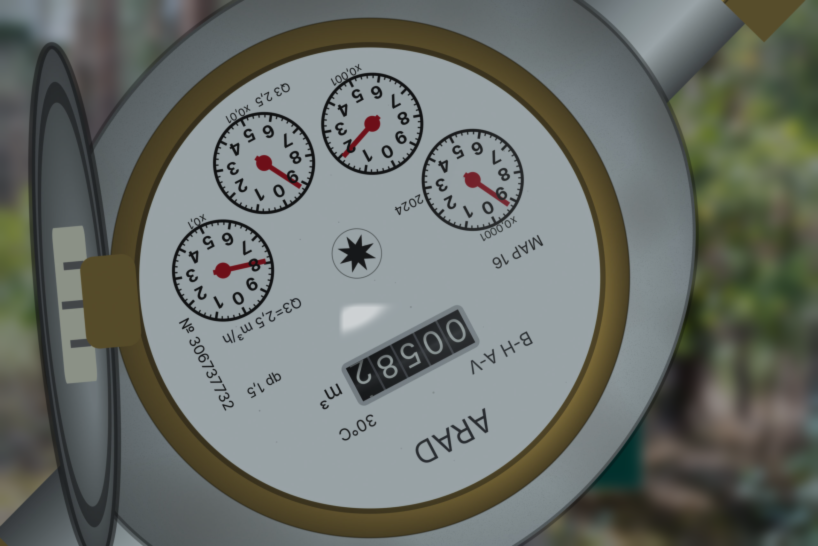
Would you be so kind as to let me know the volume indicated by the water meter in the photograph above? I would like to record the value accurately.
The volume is 581.7919 m³
